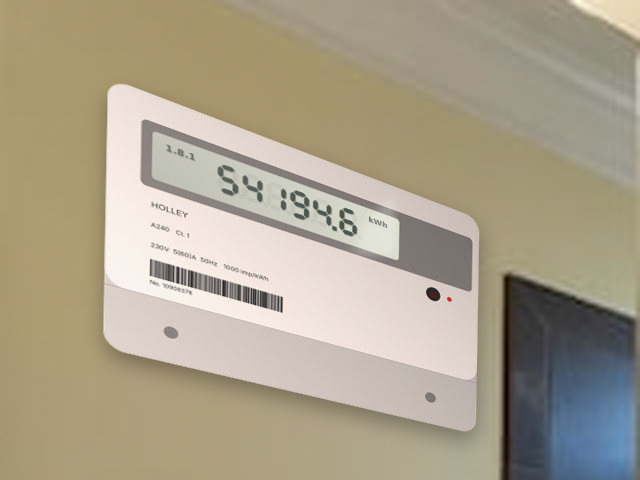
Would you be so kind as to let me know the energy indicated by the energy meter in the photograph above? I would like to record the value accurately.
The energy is 54194.6 kWh
